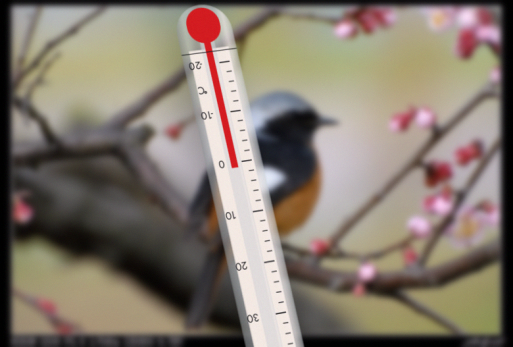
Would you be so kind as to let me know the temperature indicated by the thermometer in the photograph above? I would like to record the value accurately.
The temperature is 1 °C
